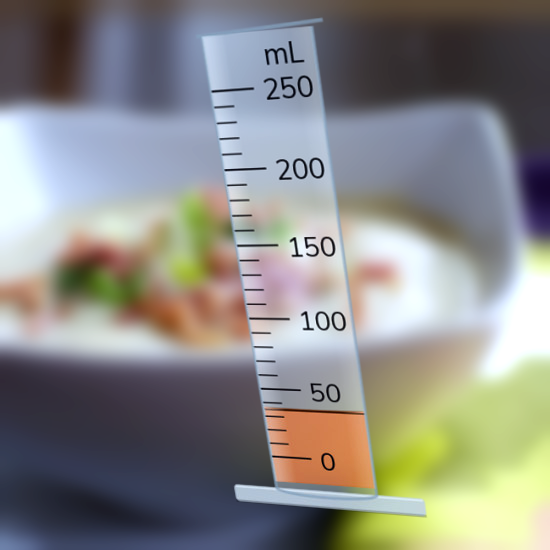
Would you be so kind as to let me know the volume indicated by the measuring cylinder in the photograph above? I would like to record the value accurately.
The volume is 35 mL
